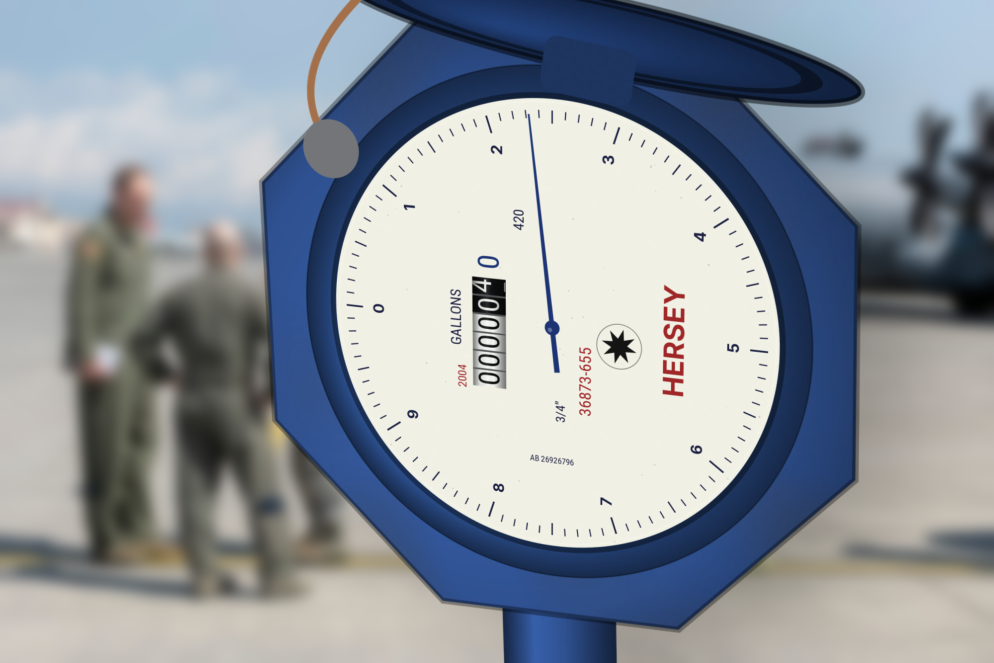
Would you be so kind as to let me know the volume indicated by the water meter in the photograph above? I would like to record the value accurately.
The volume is 42.3 gal
